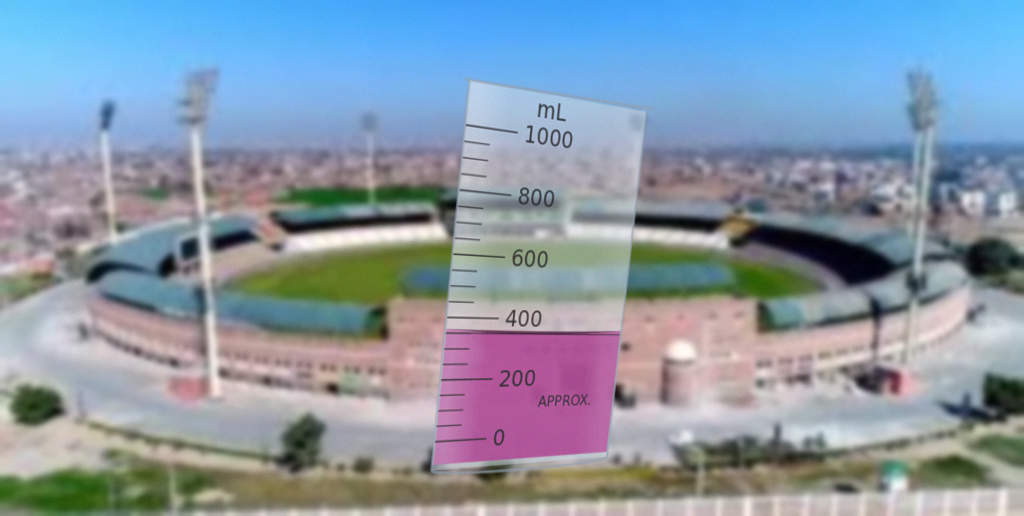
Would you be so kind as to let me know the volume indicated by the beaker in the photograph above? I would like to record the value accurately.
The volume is 350 mL
